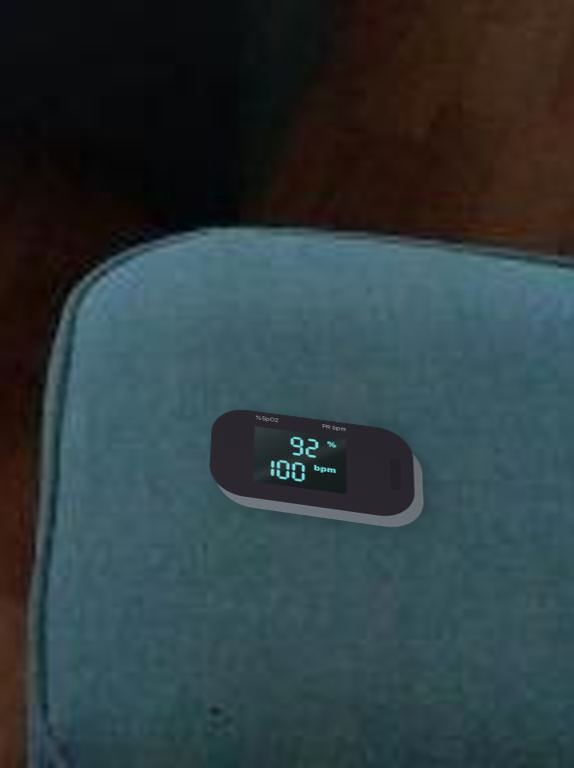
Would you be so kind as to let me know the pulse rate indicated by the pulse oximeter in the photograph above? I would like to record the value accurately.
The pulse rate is 100 bpm
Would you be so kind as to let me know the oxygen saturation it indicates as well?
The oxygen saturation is 92 %
